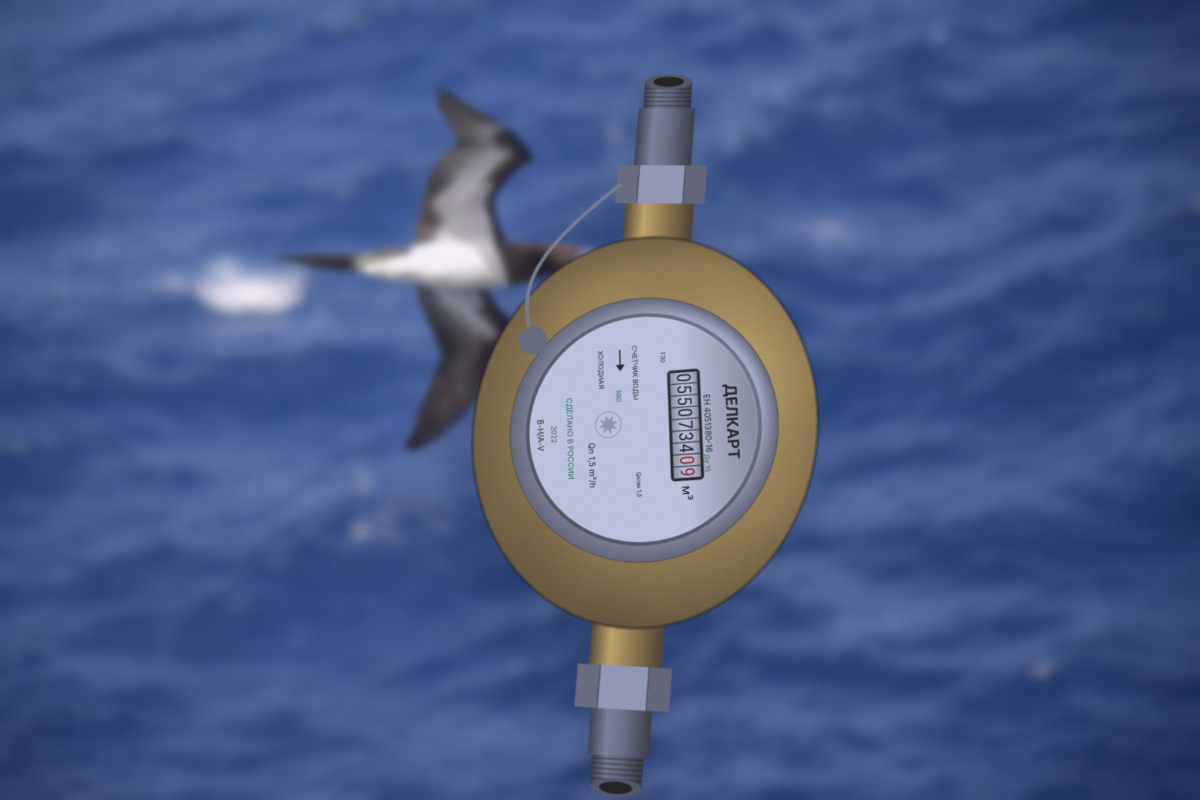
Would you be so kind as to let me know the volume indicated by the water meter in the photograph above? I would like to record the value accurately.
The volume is 550734.09 m³
